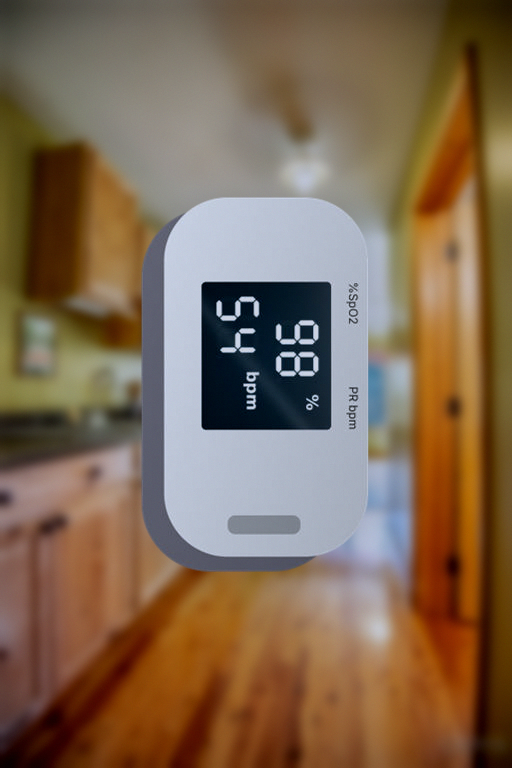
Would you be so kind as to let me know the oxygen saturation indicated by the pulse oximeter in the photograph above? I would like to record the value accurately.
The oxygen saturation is 98 %
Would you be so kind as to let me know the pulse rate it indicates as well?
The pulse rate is 54 bpm
